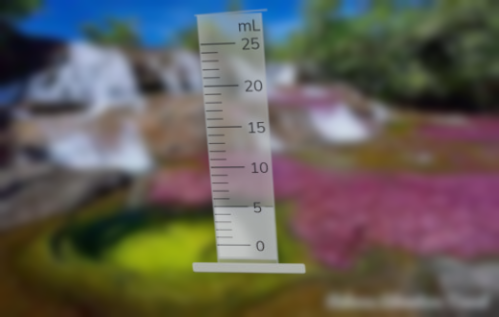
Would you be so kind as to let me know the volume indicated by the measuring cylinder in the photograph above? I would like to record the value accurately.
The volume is 5 mL
